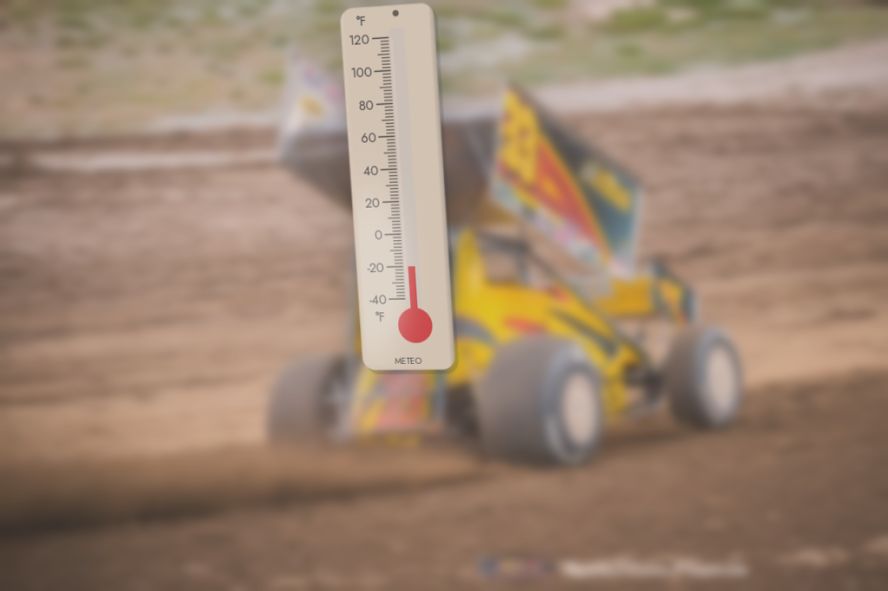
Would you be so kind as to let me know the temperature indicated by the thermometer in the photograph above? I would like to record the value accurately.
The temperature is -20 °F
